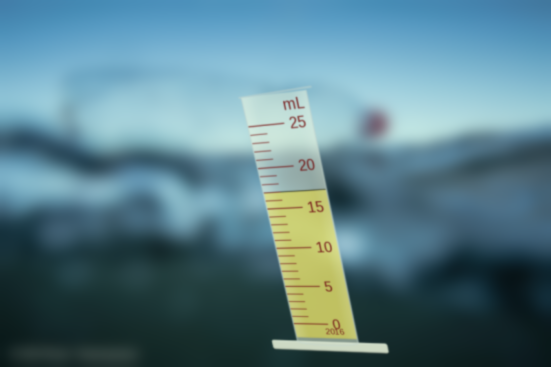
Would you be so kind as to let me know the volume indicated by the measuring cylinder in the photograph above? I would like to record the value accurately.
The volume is 17 mL
